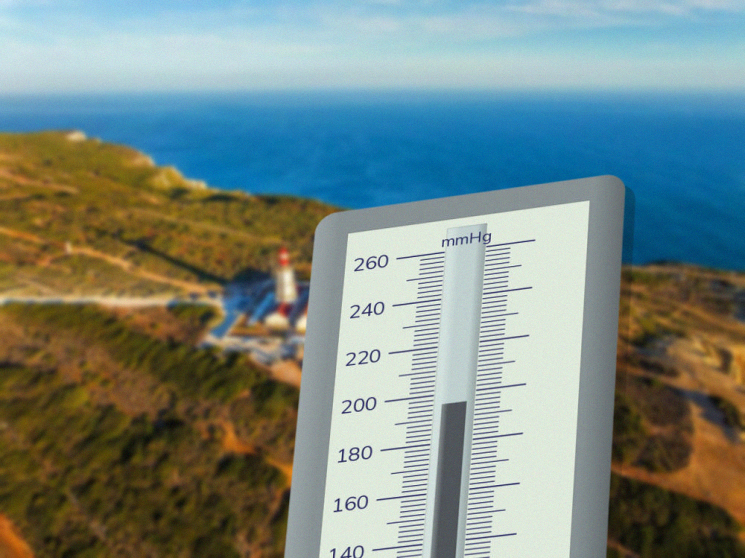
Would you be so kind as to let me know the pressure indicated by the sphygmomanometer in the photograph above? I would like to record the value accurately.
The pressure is 196 mmHg
